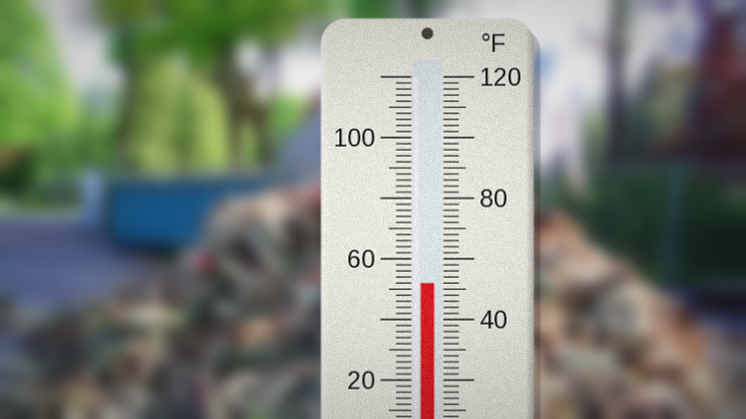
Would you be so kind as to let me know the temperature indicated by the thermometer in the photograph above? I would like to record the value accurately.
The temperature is 52 °F
